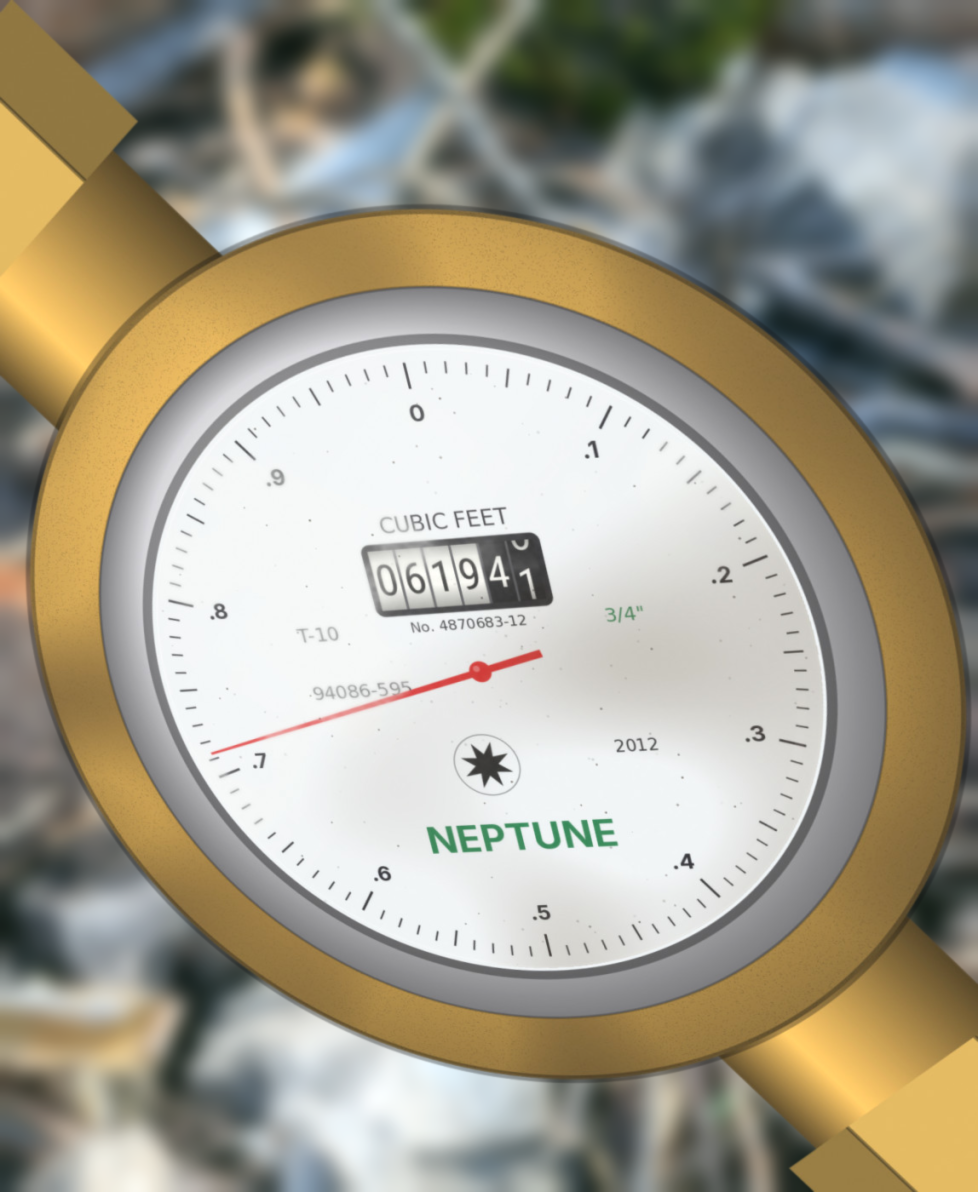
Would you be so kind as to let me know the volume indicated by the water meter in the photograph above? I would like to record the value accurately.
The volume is 61940.71 ft³
